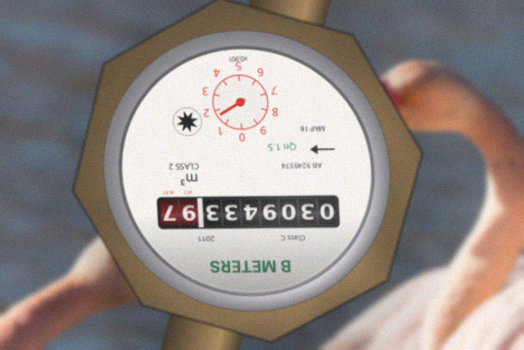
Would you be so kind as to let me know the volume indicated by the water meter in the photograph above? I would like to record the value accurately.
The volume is 309433.971 m³
